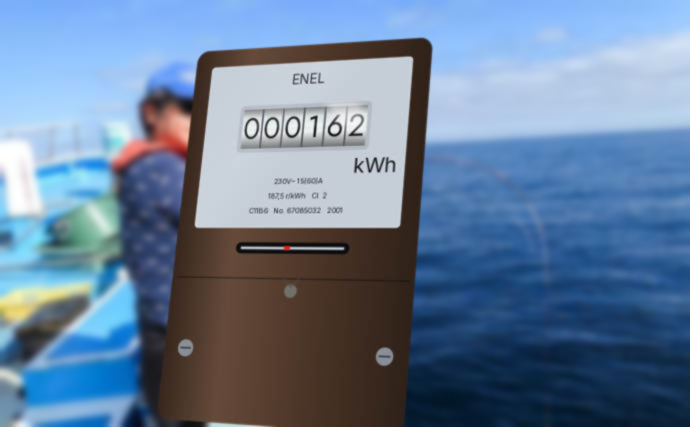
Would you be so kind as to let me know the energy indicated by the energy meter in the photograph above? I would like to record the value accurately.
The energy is 162 kWh
